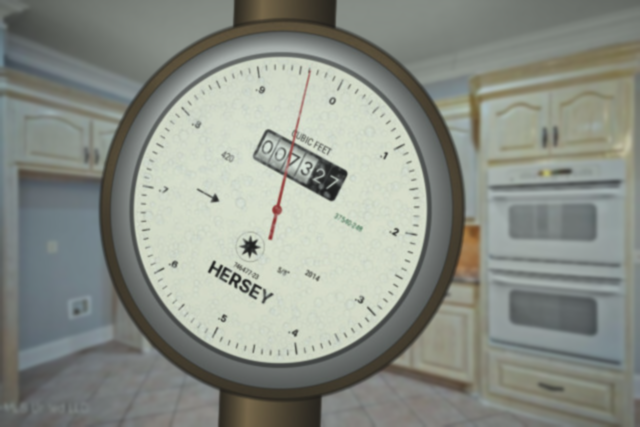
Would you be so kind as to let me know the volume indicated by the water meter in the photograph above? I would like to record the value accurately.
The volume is 7326.96 ft³
